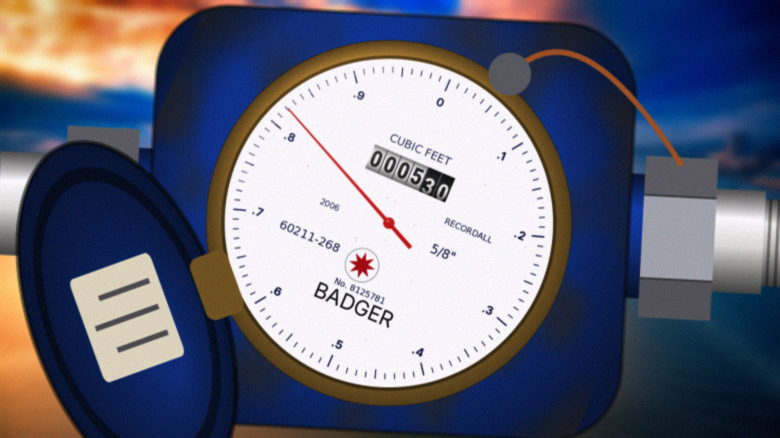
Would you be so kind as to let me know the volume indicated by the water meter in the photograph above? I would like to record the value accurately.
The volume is 529.82 ft³
